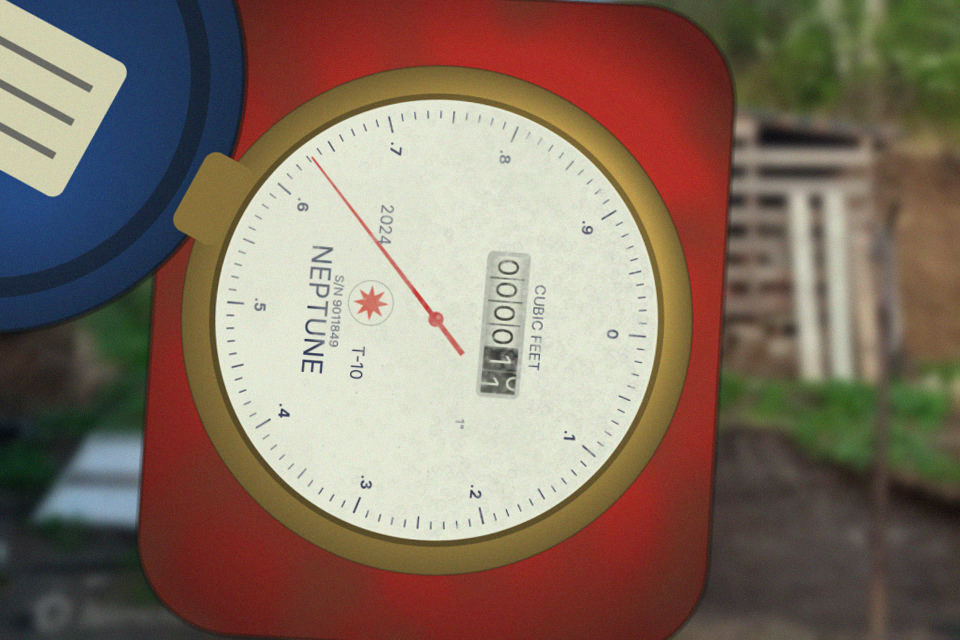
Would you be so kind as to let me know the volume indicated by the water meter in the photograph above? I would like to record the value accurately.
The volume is 10.63 ft³
